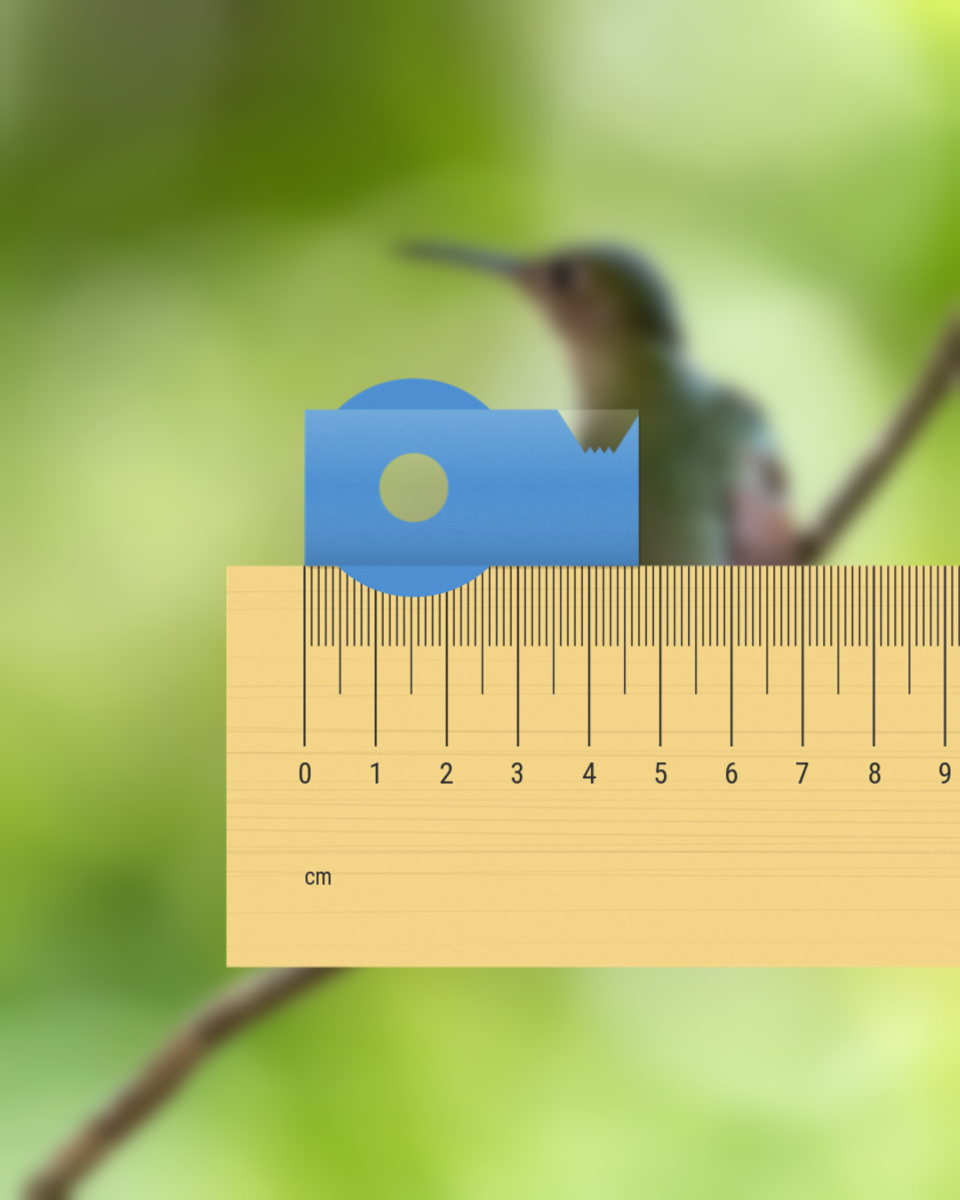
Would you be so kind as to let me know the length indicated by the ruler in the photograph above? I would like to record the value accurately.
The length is 4.7 cm
